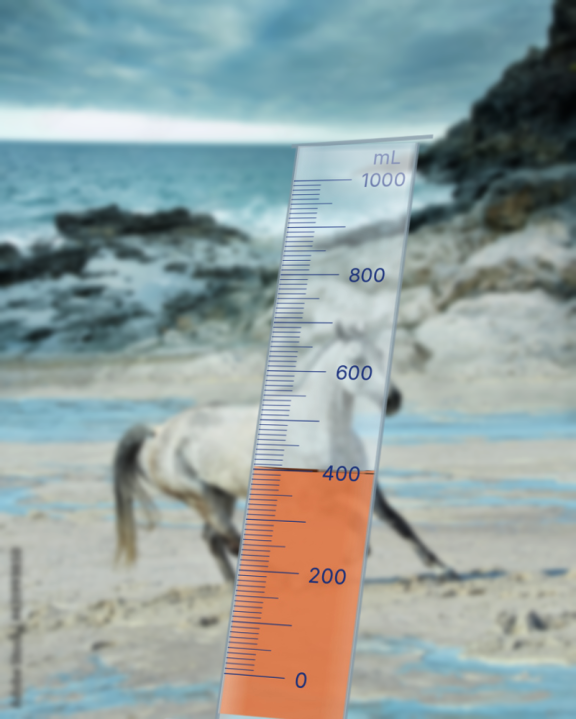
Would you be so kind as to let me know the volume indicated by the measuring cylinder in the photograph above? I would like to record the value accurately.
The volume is 400 mL
